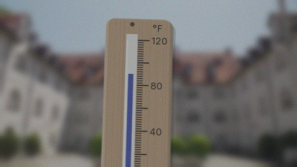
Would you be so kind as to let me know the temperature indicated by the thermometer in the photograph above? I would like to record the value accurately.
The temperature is 90 °F
